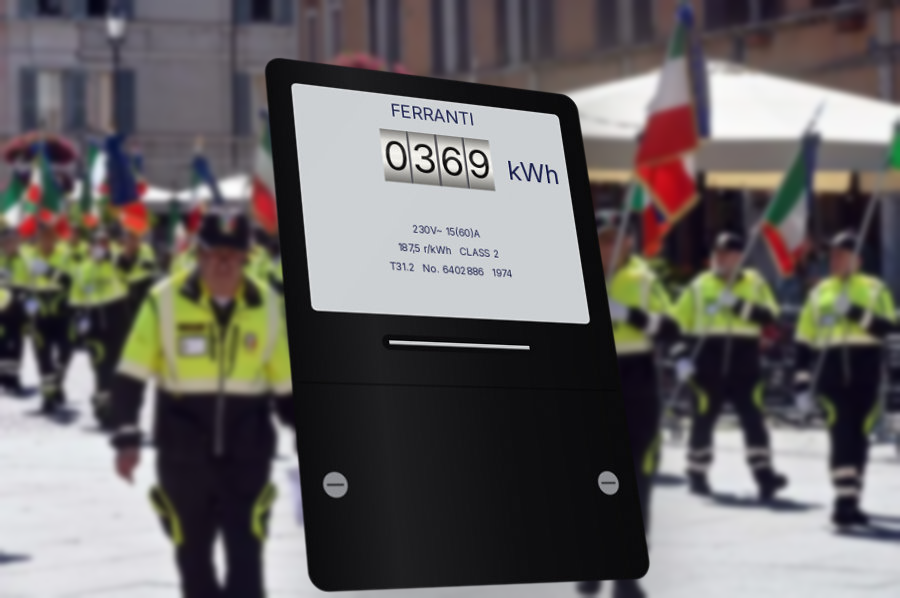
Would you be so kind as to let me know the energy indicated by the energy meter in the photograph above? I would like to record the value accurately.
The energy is 369 kWh
